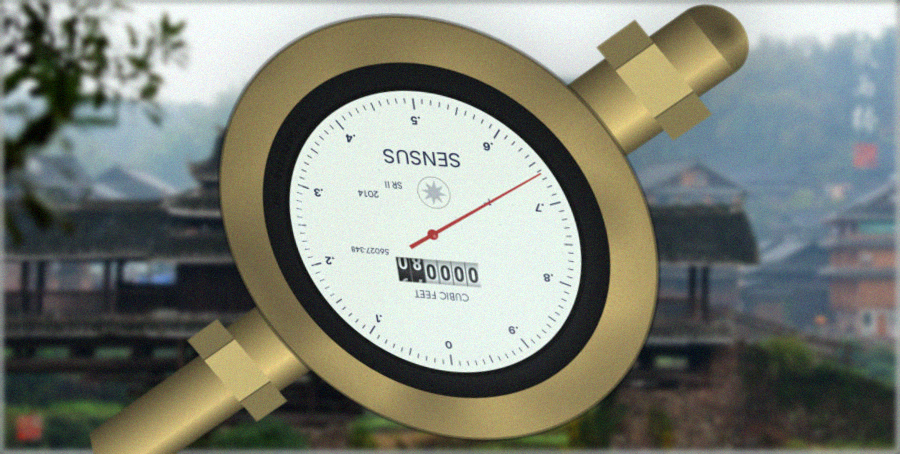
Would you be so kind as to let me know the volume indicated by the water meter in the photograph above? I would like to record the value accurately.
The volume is 79.66 ft³
